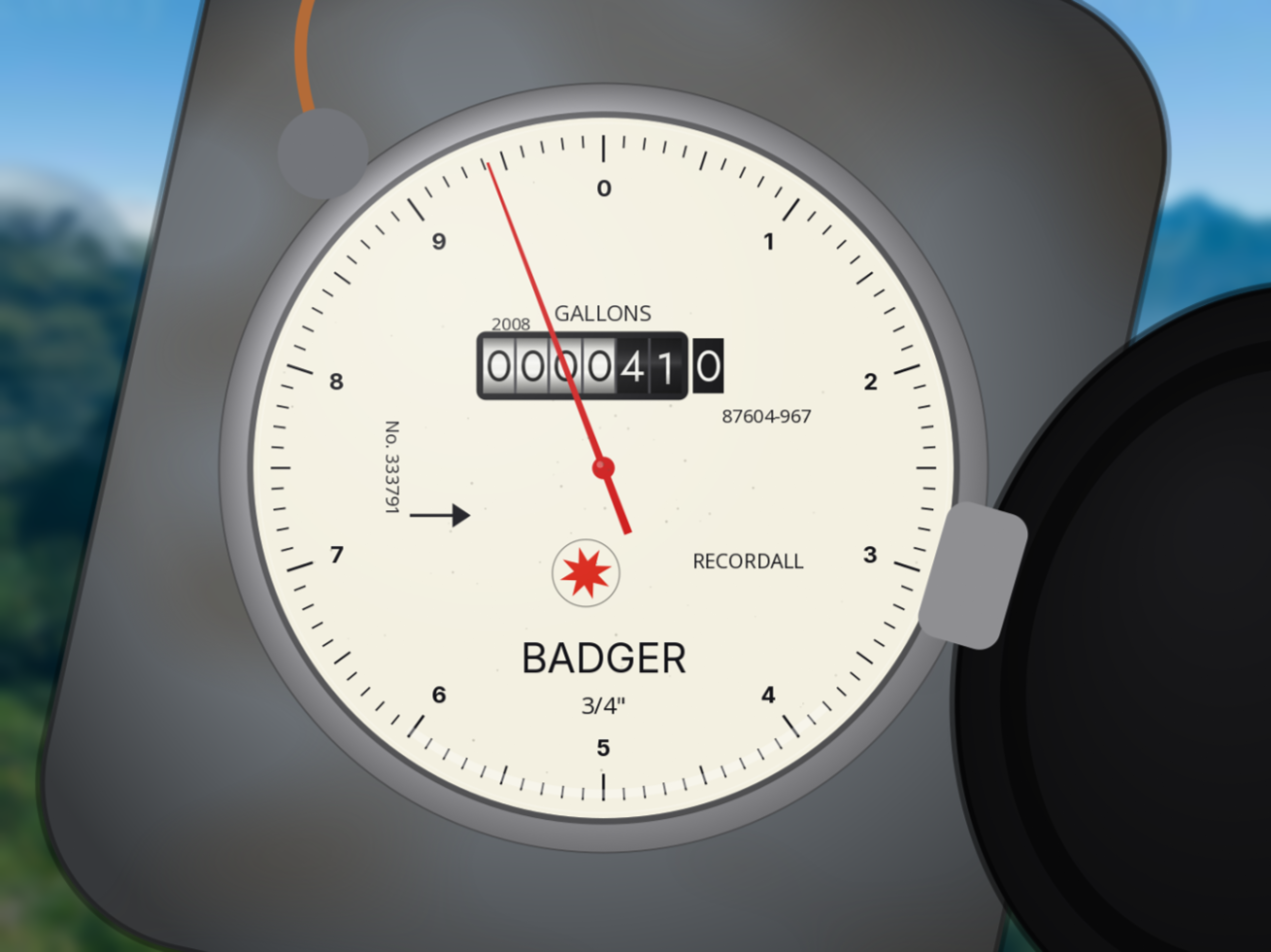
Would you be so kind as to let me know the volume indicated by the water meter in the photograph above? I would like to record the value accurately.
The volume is 409.4 gal
